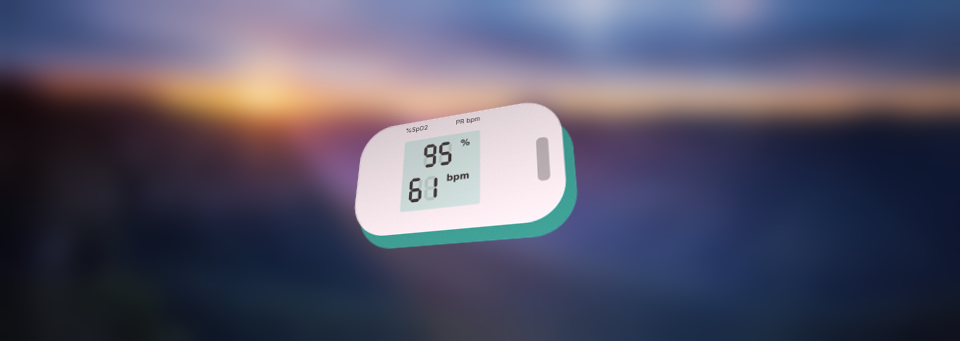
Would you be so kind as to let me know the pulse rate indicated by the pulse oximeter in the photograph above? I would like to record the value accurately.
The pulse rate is 61 bpm
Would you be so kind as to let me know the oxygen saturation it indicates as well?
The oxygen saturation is 95 %
